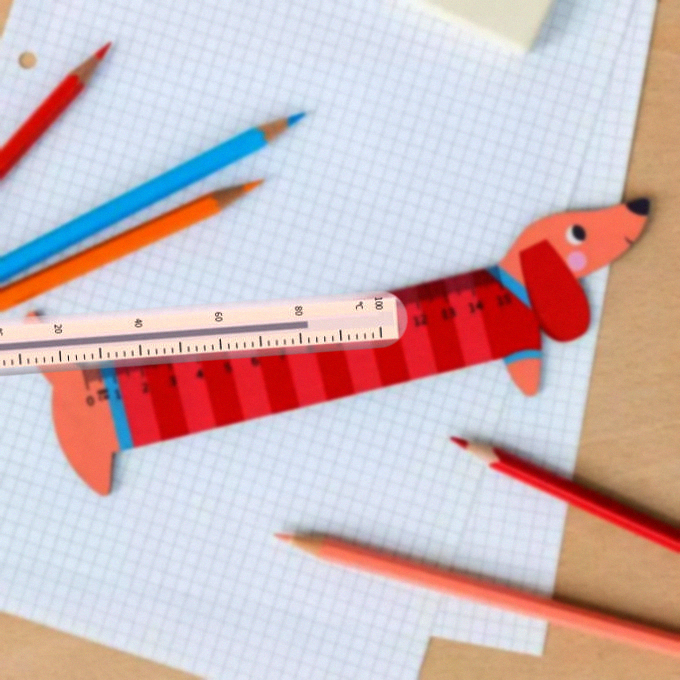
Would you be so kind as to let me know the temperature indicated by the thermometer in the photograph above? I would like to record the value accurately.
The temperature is 82 °C
